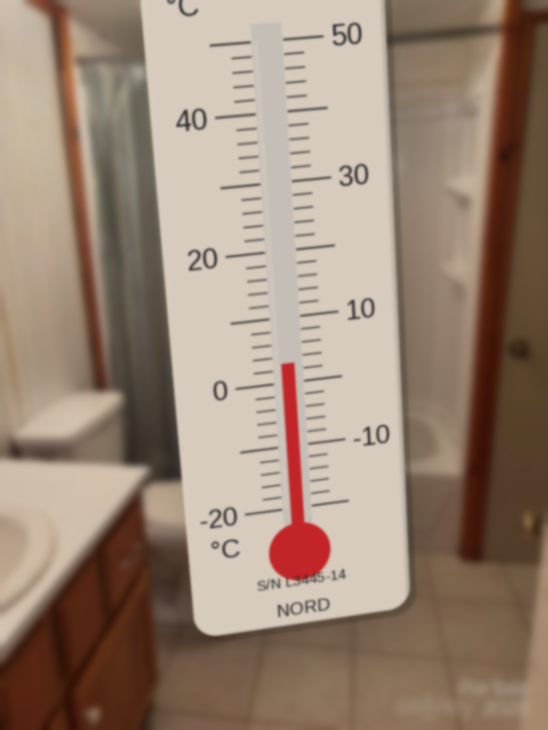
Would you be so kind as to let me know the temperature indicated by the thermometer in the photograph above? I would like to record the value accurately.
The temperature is 3 °C
